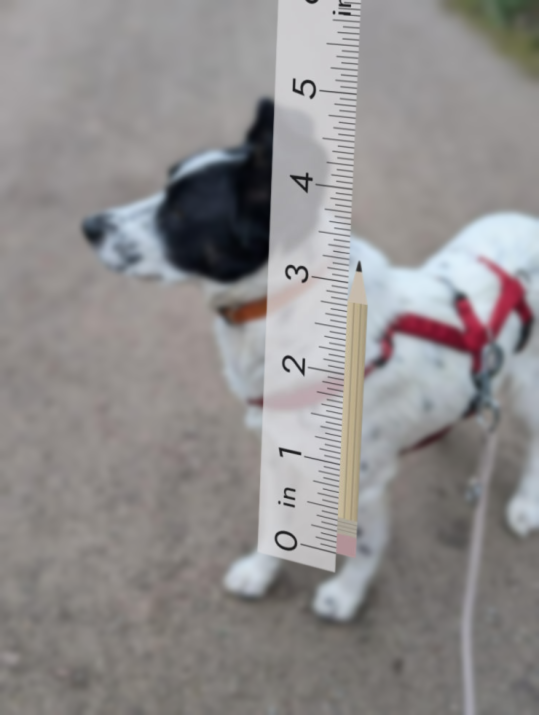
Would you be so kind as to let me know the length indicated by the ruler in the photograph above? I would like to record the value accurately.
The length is 3.25 in
